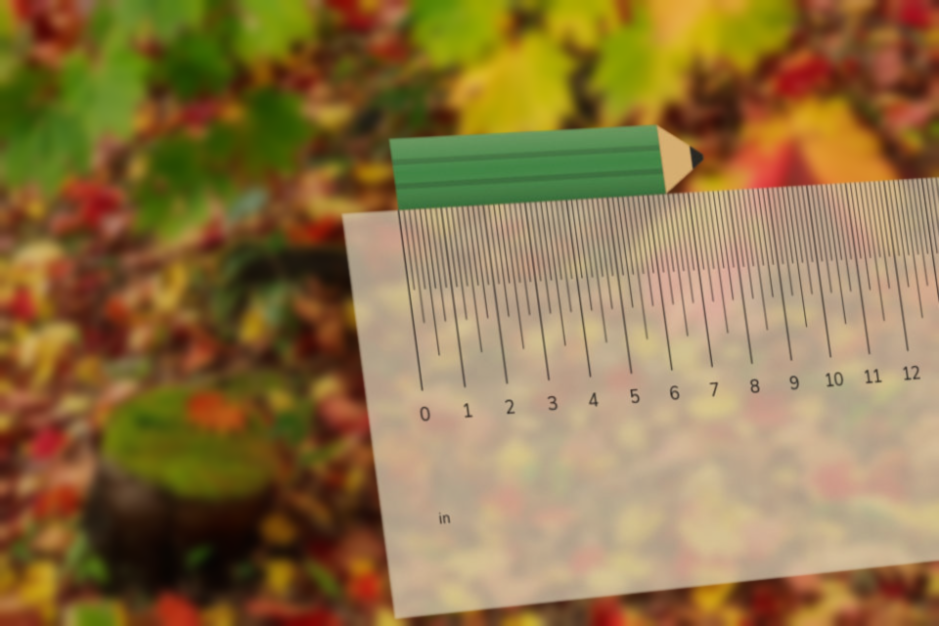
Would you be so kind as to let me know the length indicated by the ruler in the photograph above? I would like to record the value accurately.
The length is 7.5 in
